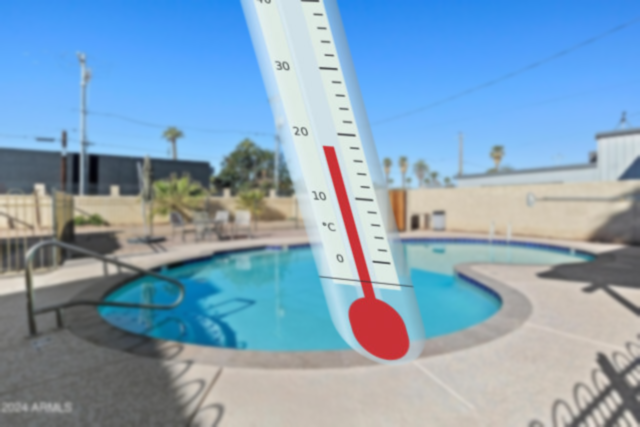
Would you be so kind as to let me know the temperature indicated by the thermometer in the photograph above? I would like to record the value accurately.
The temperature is 18 °C
